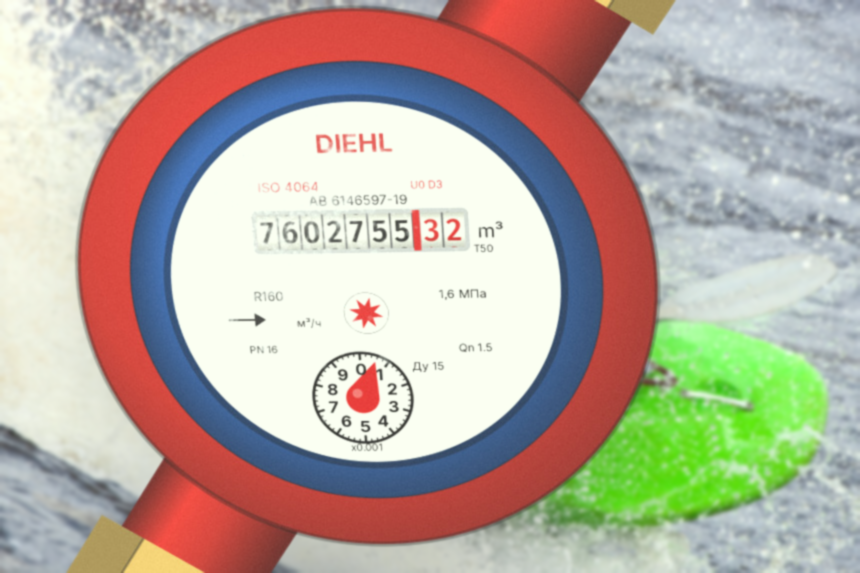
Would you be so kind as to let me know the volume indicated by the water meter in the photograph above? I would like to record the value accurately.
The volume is 7602755.320 m³
